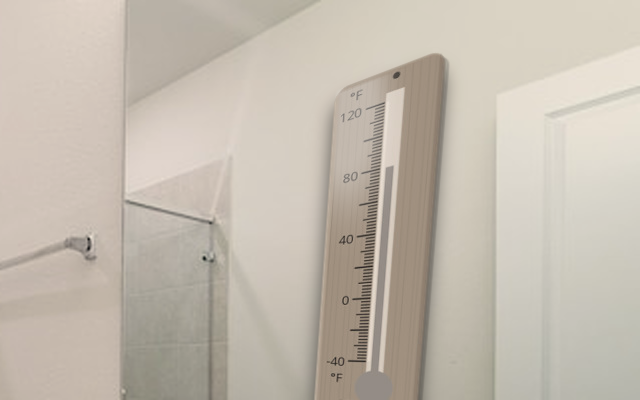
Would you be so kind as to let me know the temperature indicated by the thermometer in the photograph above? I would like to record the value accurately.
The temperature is 80 °F
